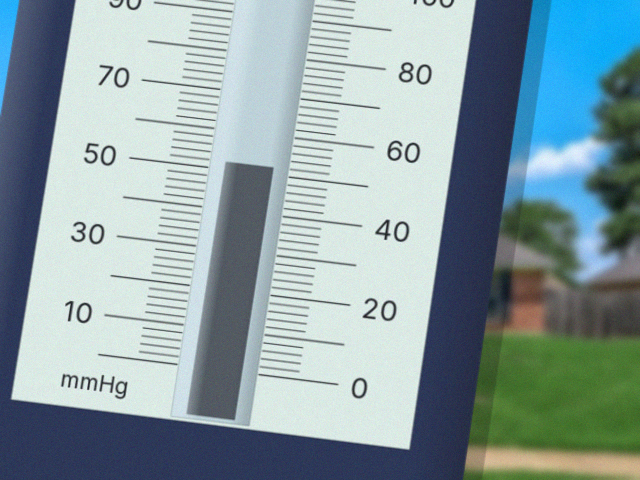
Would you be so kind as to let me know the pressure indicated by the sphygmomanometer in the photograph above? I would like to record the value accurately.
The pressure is 52 mmHg
